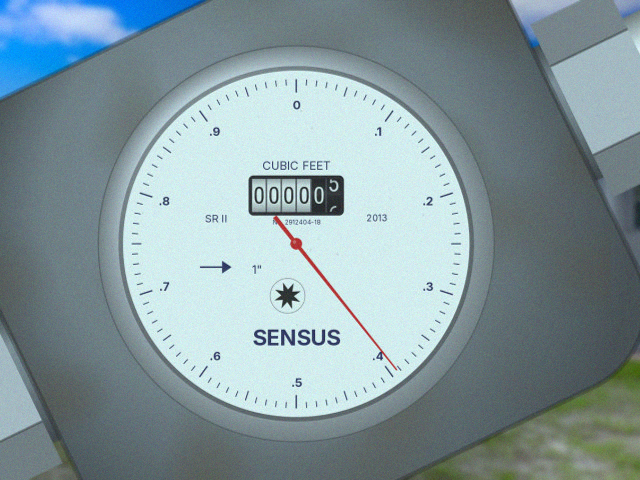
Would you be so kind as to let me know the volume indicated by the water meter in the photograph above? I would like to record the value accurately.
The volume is 5.39 ft³
